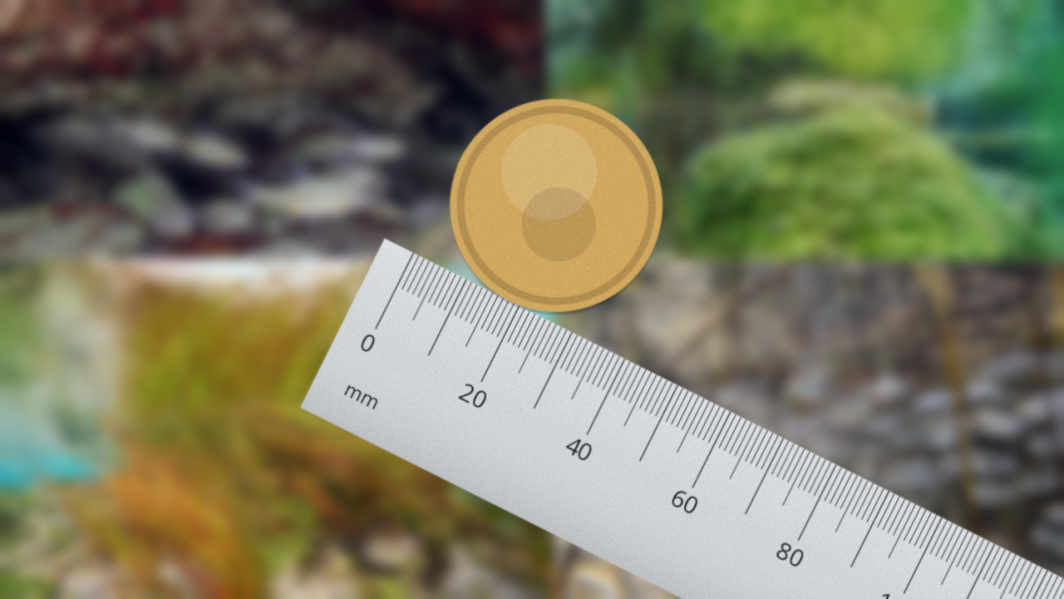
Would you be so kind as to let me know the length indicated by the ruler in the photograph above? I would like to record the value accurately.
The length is 36 mm
